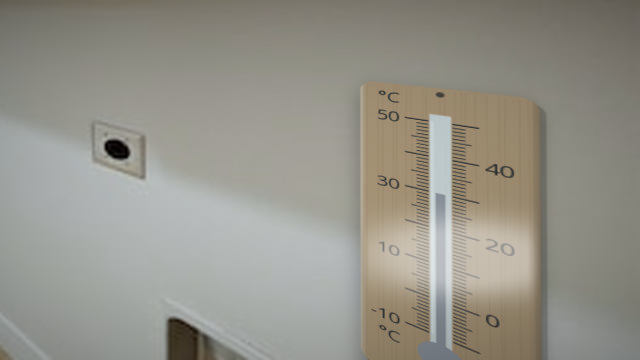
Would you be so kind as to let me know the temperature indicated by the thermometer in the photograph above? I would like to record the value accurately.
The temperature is 30 °C
